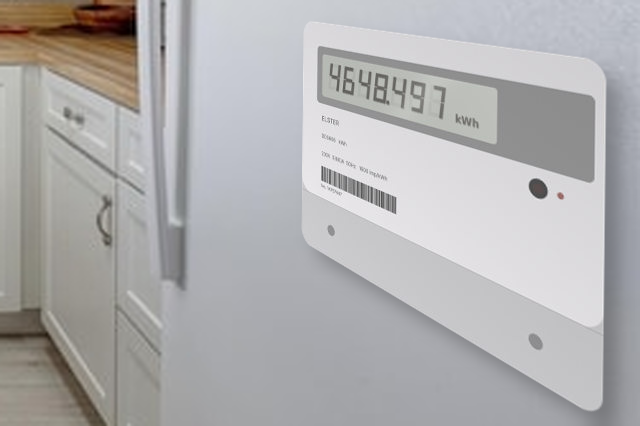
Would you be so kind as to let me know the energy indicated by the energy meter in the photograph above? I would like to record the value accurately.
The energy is 4648.497 kWh
